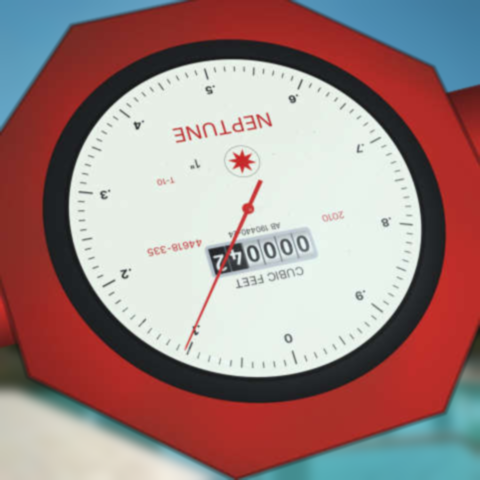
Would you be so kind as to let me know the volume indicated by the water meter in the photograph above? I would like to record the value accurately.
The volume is 42.10 ft³
